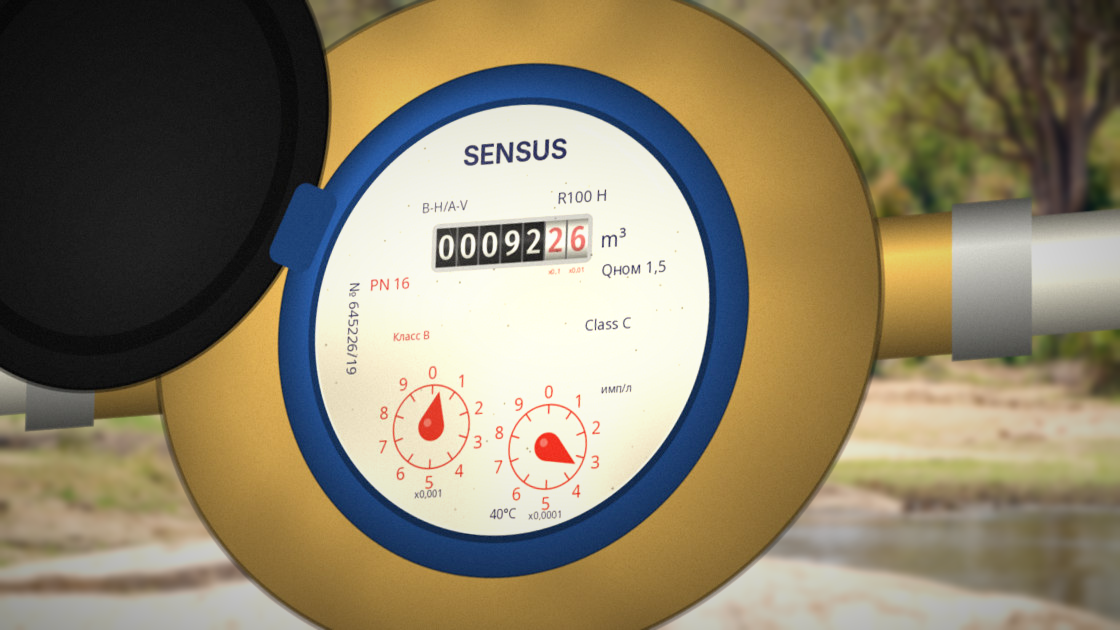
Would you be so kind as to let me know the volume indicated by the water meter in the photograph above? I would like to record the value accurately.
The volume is 92.2603 m³
